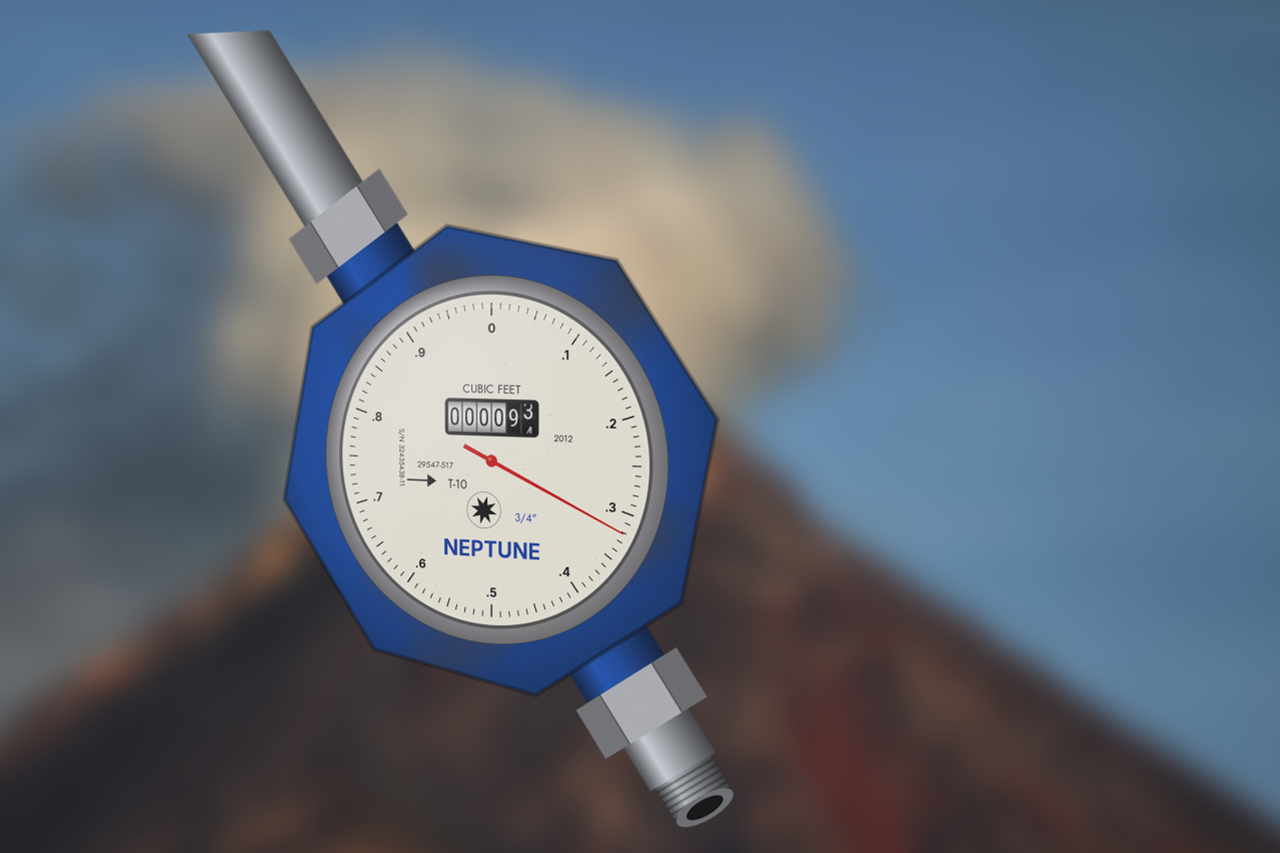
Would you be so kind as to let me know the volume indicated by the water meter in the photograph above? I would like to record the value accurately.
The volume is 93.32 ft³
